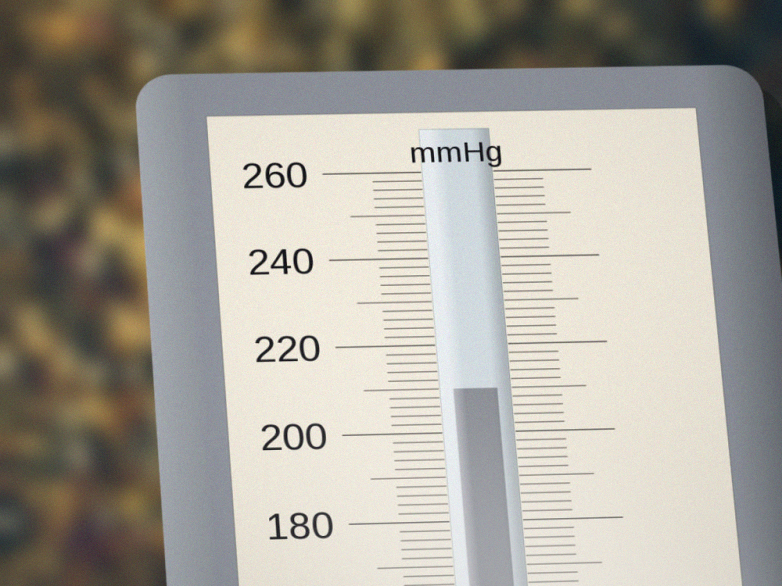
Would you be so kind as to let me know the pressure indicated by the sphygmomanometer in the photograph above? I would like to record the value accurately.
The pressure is 210 mmHg
